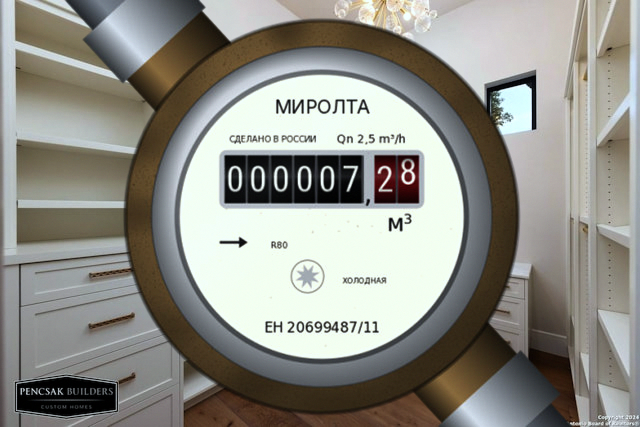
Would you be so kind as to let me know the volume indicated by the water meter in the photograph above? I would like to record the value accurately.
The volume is 7.28 m³
